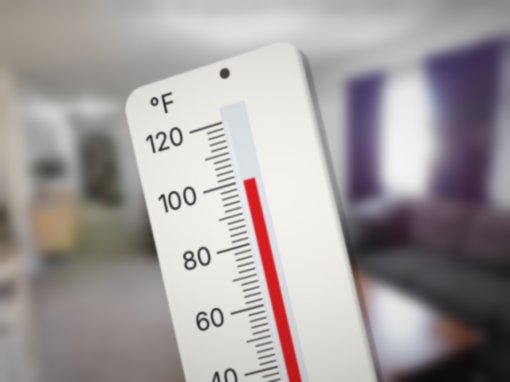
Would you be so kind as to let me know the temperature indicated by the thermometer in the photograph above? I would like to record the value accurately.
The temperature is 100 °F
